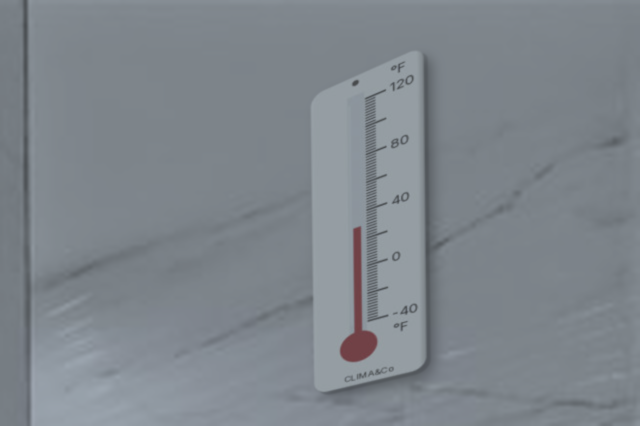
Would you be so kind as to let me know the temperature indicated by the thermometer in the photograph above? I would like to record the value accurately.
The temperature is 30 °F
